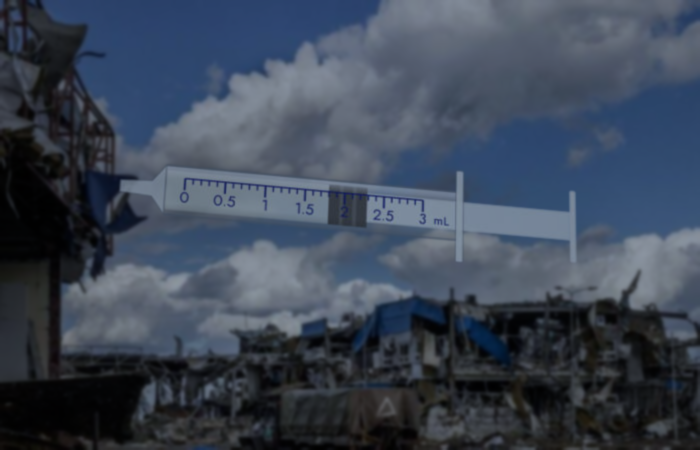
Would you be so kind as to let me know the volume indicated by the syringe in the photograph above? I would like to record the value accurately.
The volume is 1.8 mL
